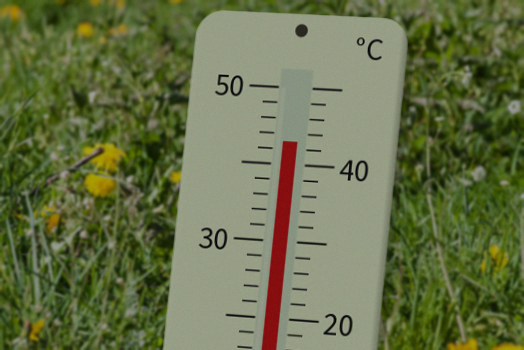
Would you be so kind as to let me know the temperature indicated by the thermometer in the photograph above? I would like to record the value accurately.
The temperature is 43 °C
